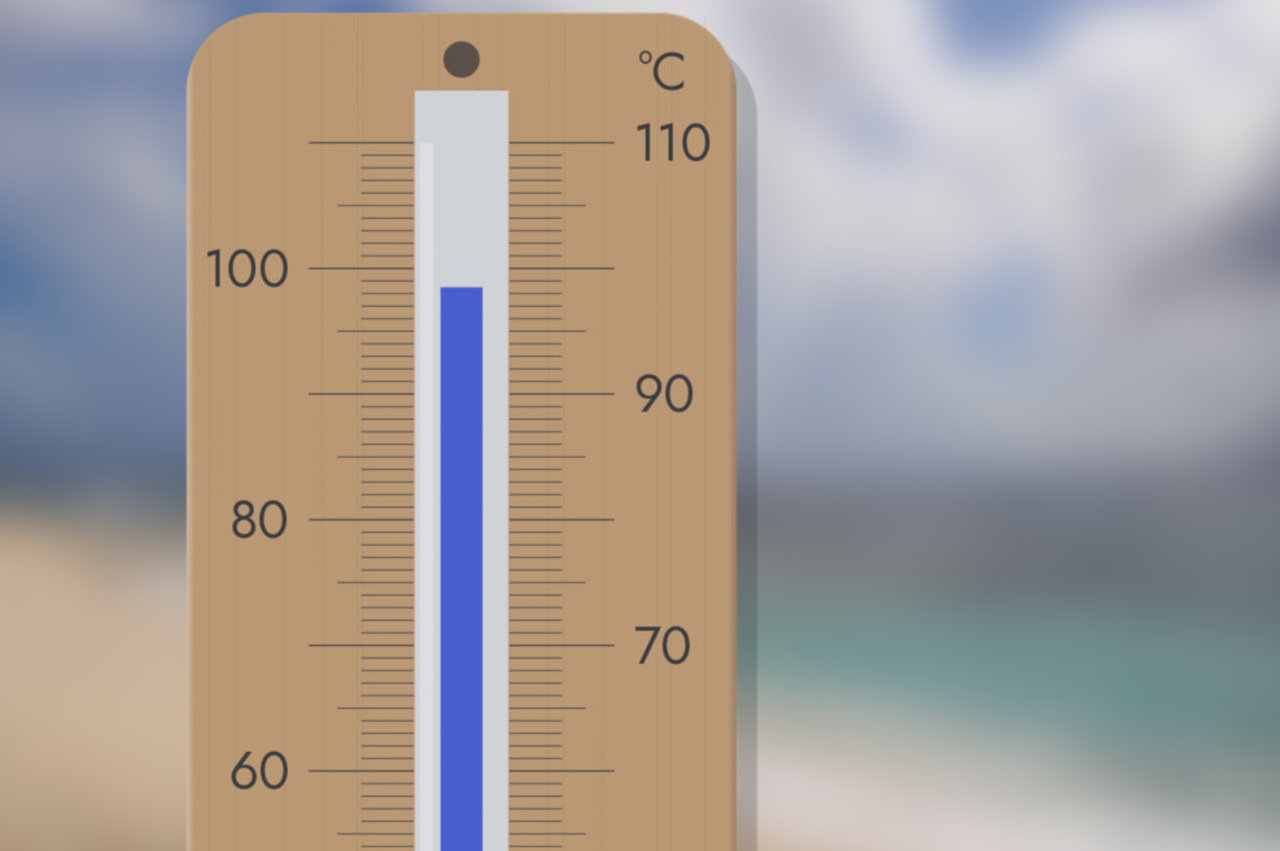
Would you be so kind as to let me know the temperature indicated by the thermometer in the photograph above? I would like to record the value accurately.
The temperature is 98.5 °C
